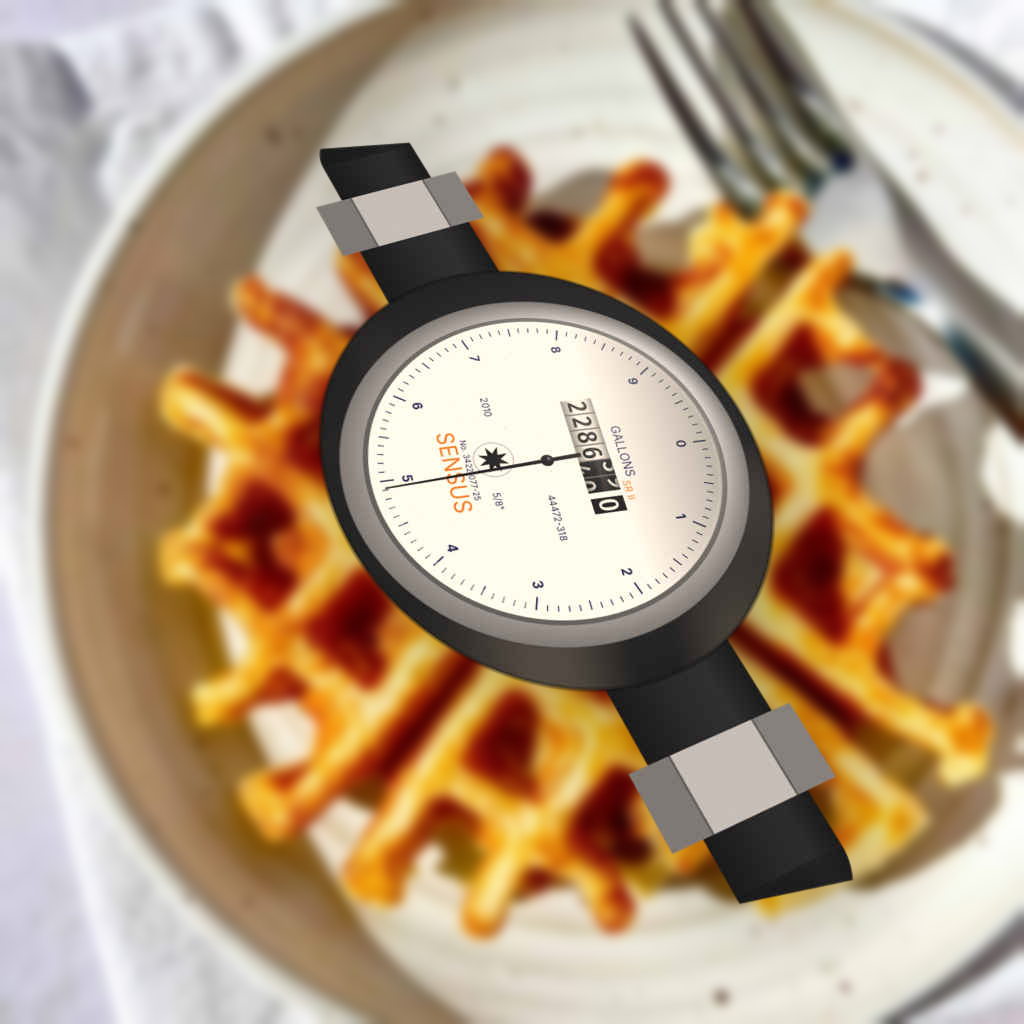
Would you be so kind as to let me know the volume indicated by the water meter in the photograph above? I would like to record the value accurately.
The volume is 2286394.9 gal
